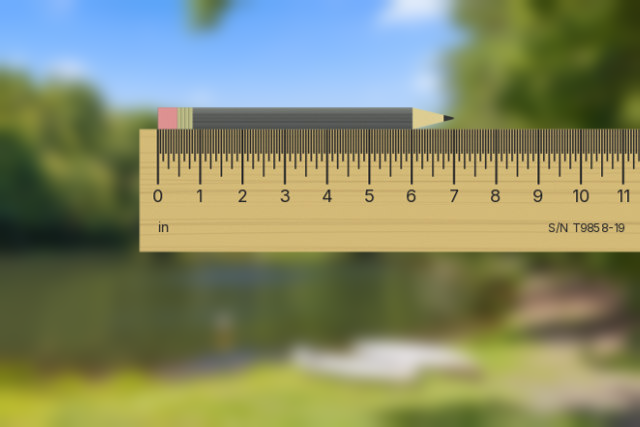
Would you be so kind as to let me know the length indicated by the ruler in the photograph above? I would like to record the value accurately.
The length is 7 in
